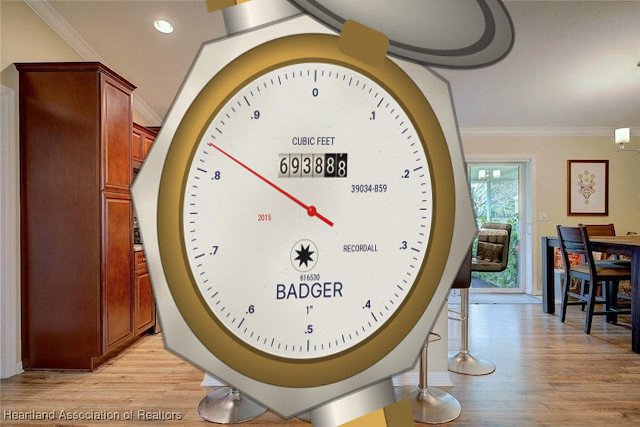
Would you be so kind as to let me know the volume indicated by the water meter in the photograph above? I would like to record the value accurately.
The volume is 693887.83 ft³
